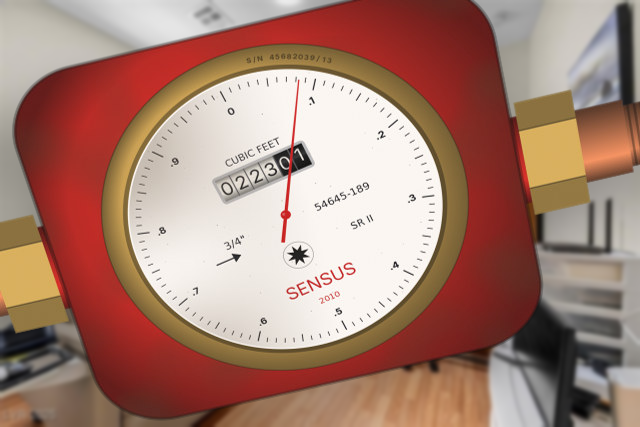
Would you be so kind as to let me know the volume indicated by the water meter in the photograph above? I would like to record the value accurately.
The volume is 22301.08 ft³
